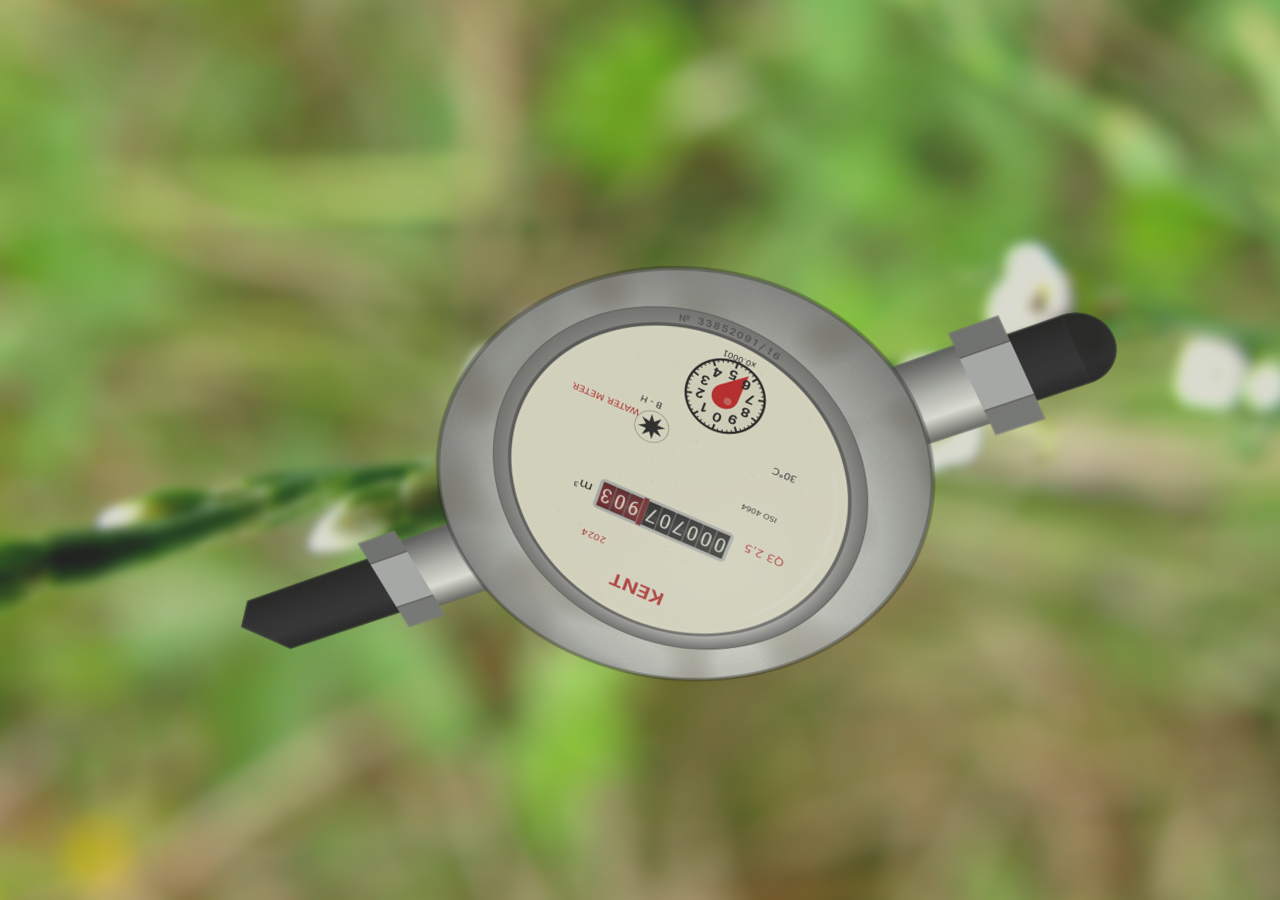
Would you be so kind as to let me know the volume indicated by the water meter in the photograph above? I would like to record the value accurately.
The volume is 707.9035 m³
